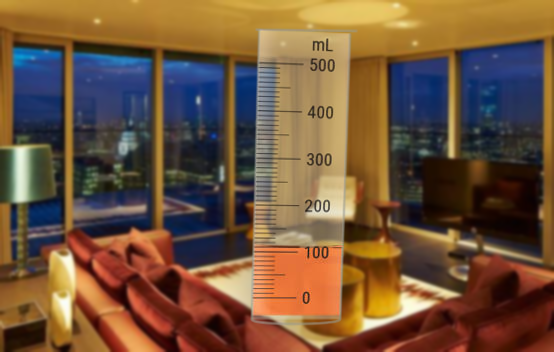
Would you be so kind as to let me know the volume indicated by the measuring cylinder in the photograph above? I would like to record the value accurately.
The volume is 110 mL
